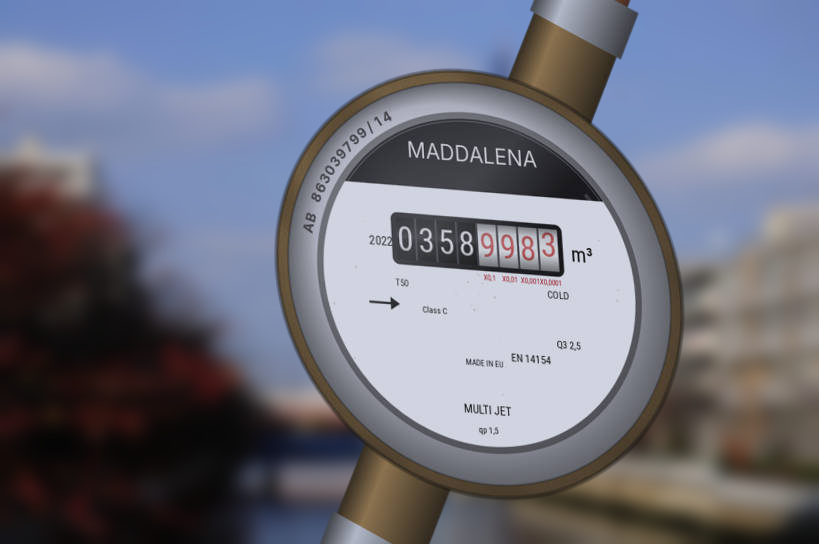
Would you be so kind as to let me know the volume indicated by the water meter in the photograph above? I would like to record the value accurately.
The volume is 358.9983 m³
